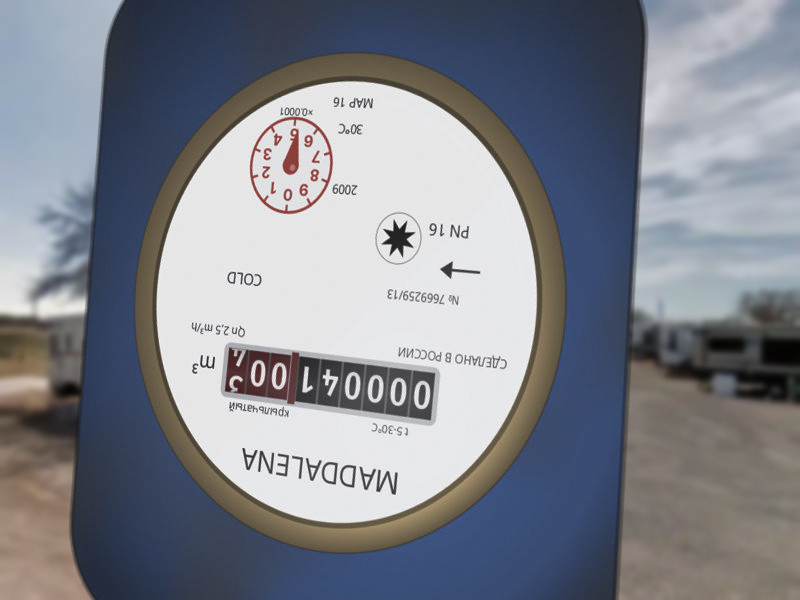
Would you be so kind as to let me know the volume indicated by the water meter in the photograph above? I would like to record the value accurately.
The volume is 41.0035 m³
